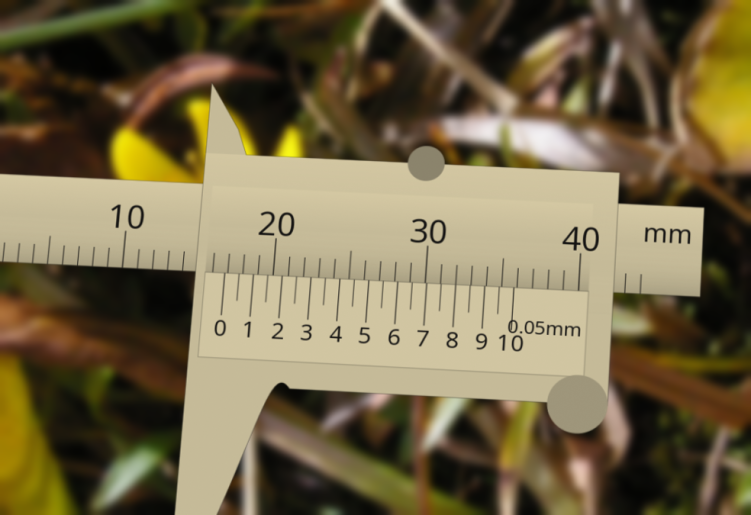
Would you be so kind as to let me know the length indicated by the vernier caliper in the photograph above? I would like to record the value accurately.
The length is 16.8 mm
